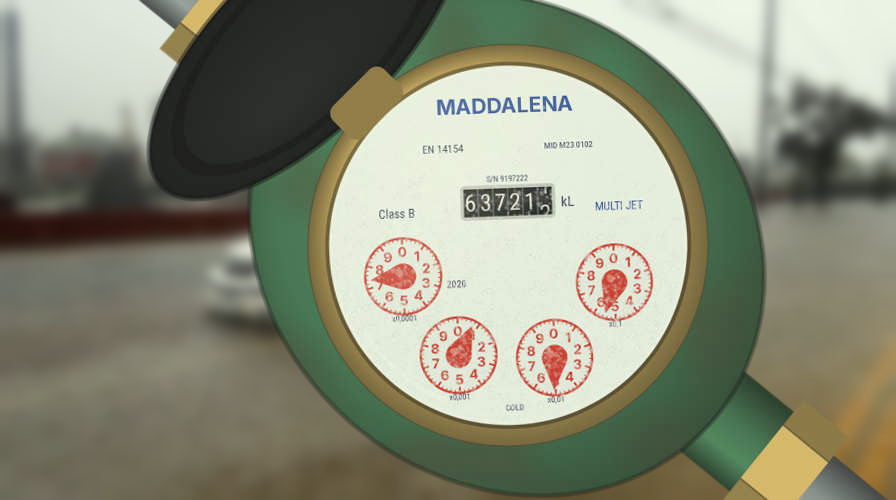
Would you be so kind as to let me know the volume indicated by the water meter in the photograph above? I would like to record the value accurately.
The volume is 637211.5507 kL
